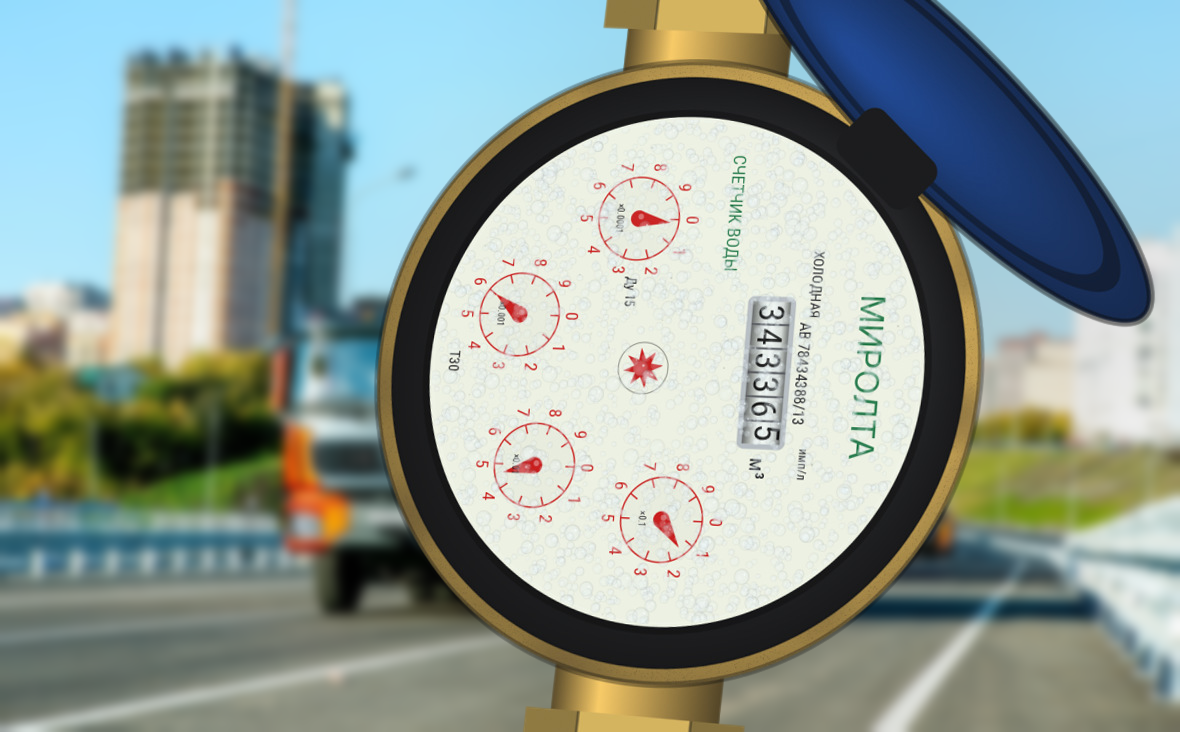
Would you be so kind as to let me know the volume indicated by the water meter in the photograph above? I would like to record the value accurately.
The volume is 343365.1460 m³
